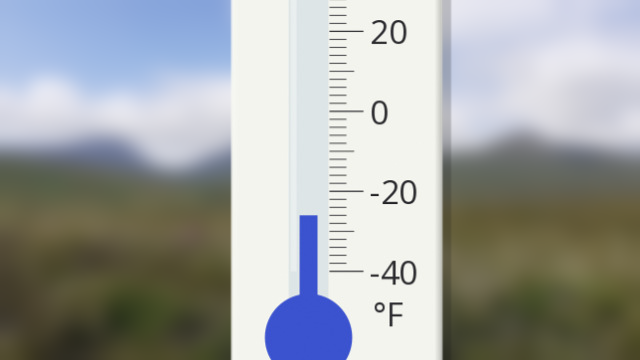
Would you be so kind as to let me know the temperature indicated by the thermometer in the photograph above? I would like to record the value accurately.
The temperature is -26 °F
